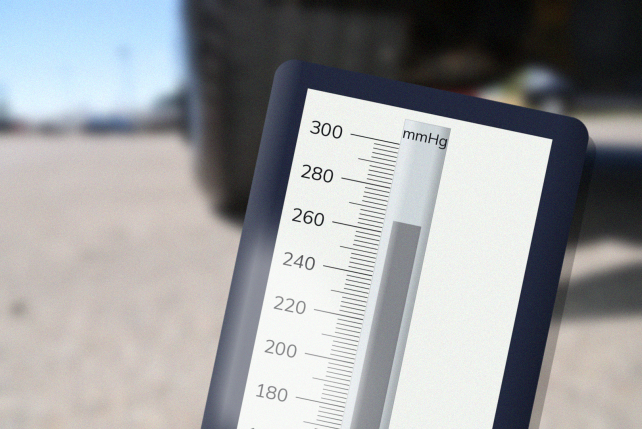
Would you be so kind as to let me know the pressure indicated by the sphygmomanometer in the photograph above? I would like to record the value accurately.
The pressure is 266 mmHg
